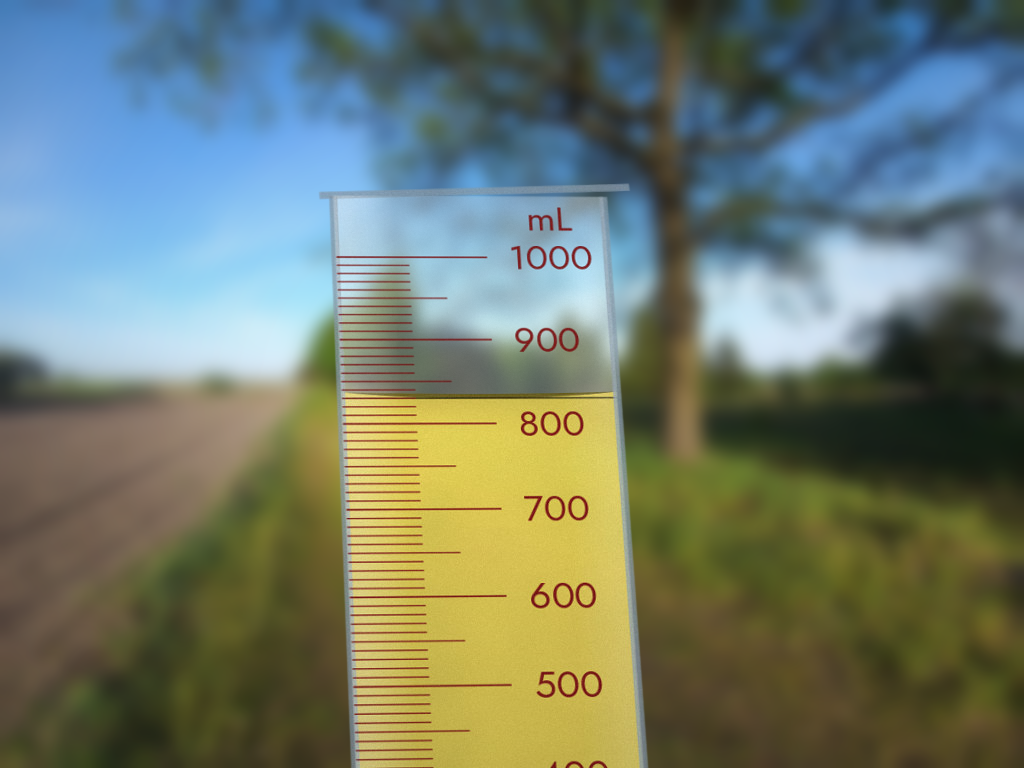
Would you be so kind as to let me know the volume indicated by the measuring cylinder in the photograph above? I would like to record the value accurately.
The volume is 830 mL
